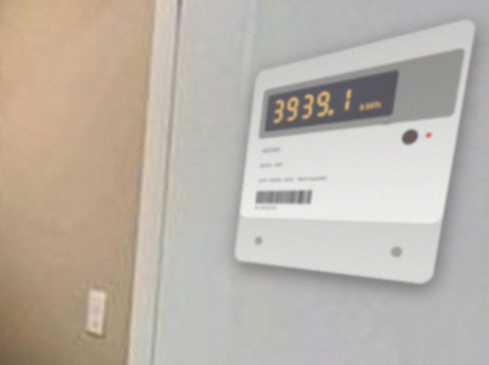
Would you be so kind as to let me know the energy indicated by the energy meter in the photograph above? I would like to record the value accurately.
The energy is 3939.1 kWh
